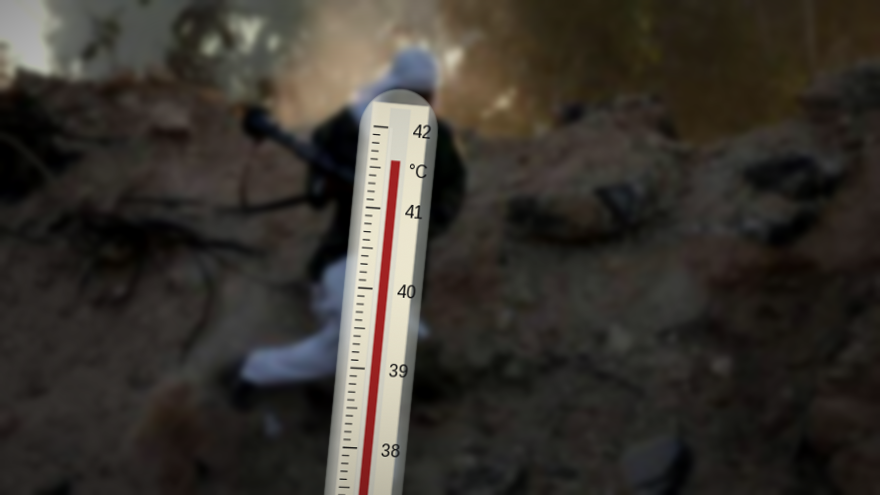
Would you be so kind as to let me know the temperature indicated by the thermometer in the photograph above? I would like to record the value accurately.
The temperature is 41.6 °C
